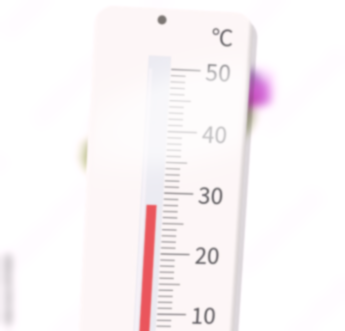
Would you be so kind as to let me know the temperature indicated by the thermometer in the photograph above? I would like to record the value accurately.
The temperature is 28 °C
